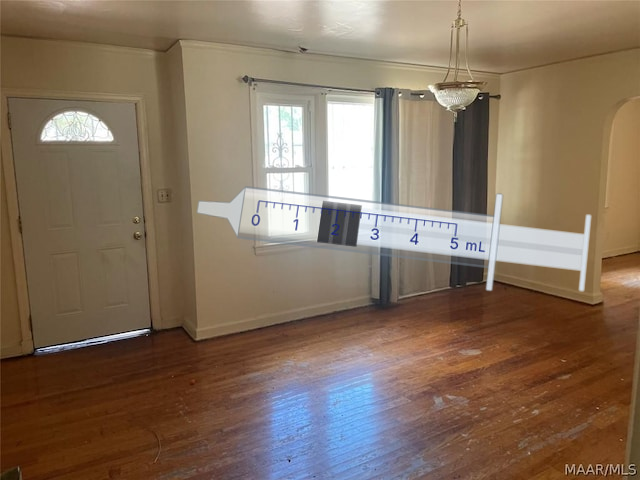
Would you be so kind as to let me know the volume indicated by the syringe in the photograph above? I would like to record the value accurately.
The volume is 1.6 mL
